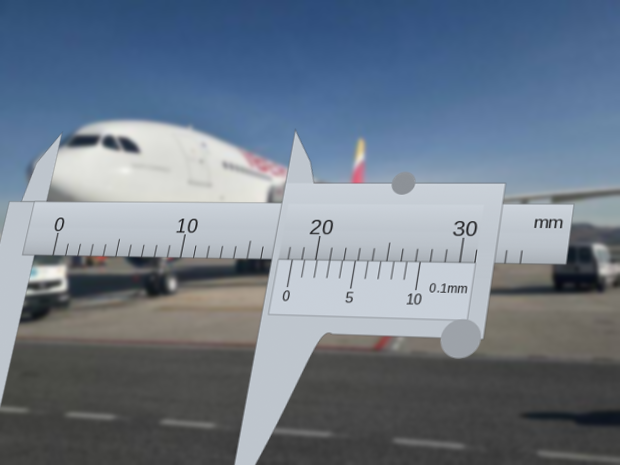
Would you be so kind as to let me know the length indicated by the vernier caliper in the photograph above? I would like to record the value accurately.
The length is 18.3 mm
